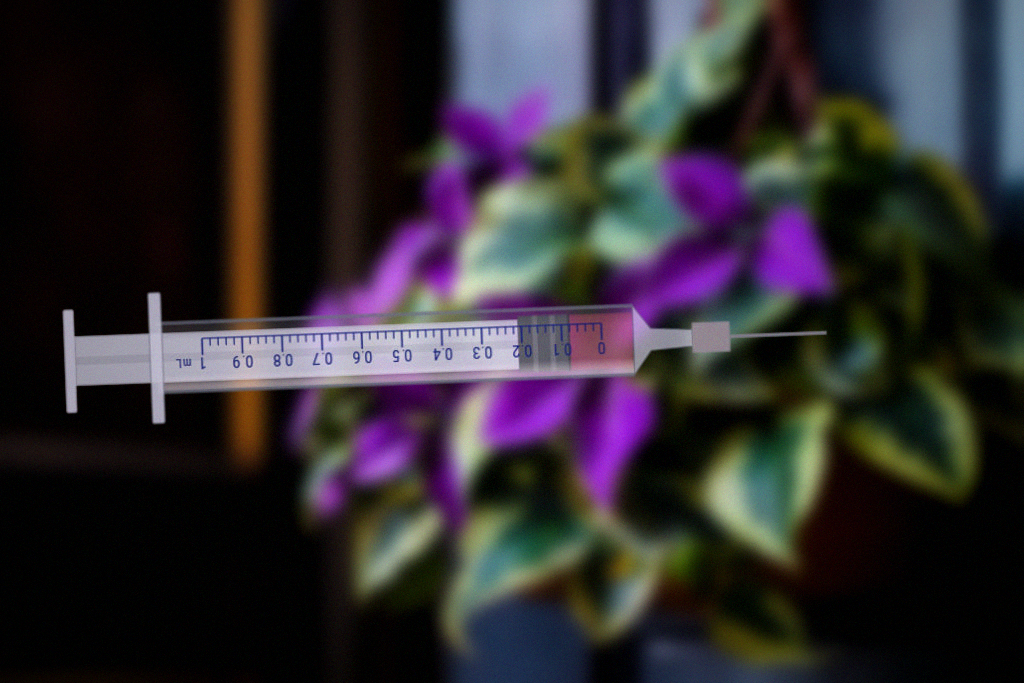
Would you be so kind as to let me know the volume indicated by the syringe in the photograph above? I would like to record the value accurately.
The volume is 0.08 mL
